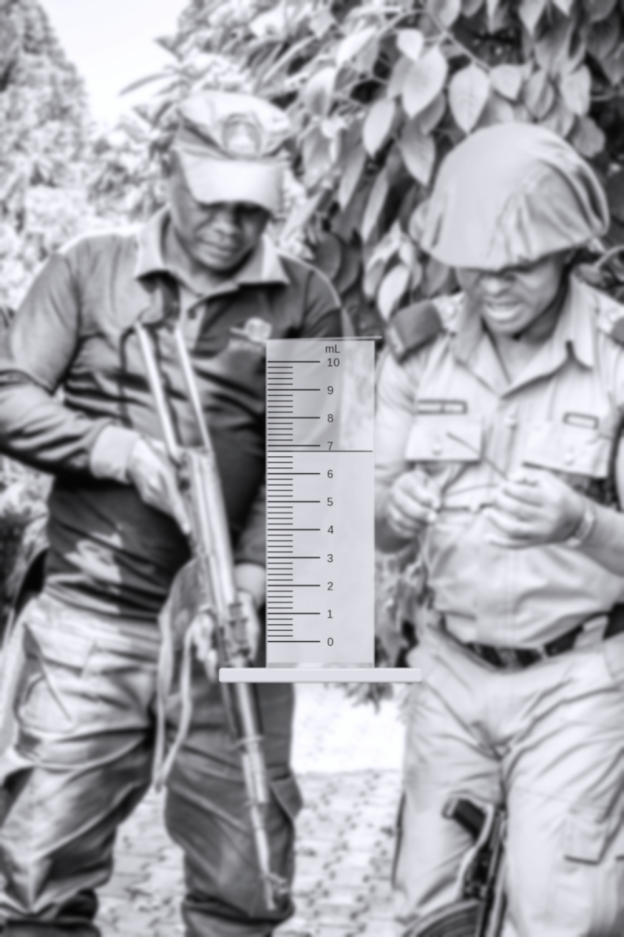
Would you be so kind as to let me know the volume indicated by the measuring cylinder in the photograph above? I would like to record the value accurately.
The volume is 6.8 mL
